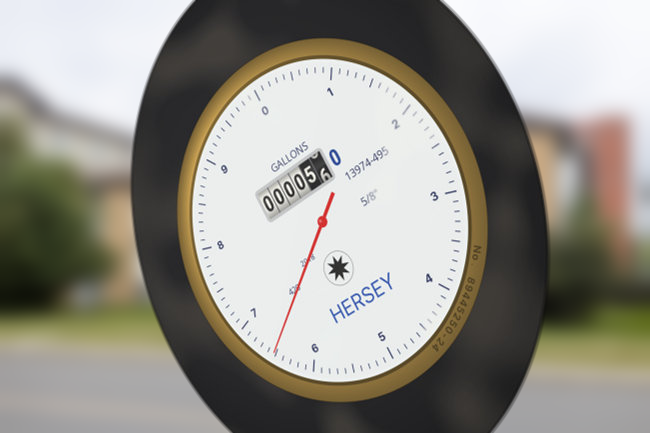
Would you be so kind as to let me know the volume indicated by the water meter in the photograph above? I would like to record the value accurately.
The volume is 556.5 gal
